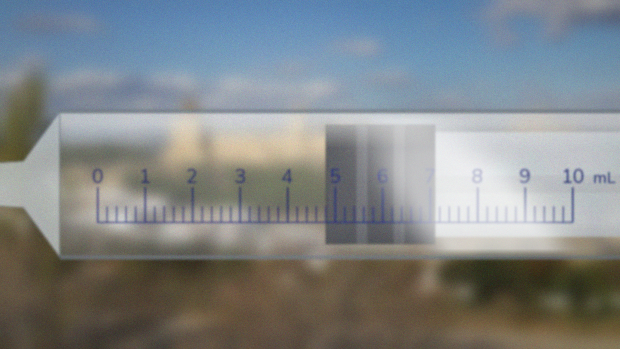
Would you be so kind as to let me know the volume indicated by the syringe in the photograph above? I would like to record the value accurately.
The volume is 4.8 mL
